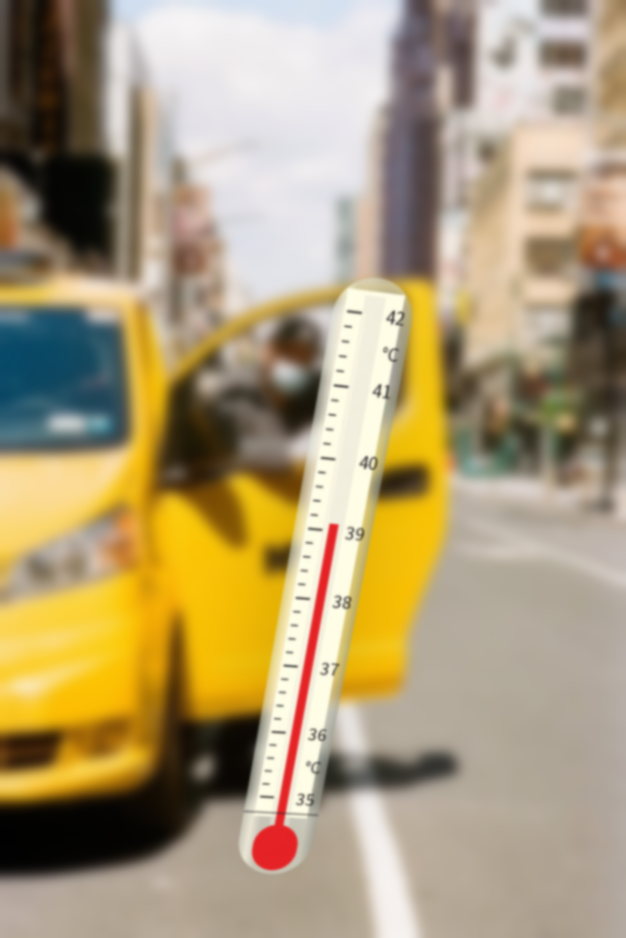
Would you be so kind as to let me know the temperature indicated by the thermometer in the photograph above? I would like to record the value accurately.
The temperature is 39.1 °C
